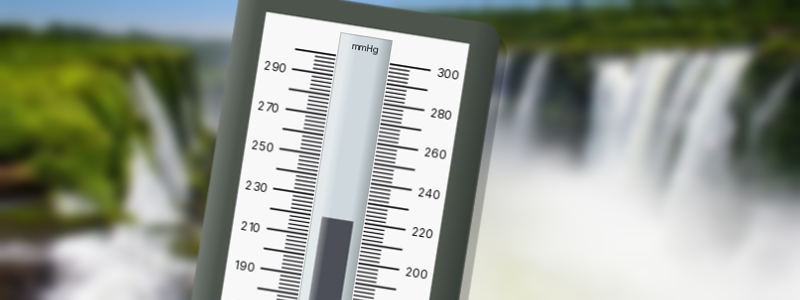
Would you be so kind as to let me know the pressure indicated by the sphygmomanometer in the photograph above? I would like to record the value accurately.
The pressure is 220 mmHg
